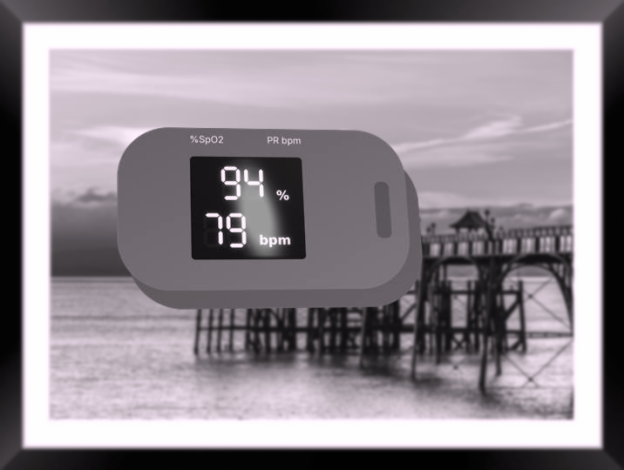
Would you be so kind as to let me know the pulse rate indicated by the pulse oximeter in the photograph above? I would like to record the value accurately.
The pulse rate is 79 bpm
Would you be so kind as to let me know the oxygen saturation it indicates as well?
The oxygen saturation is 94 %
